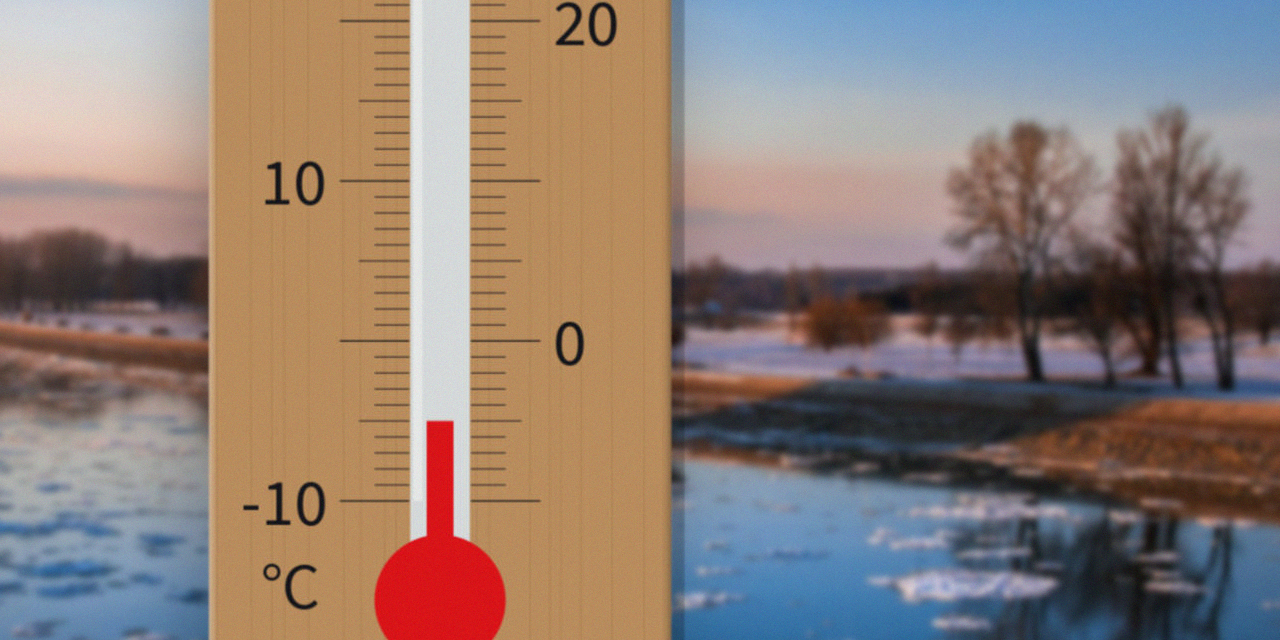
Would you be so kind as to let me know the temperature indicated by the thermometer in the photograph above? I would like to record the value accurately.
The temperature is -5 °C
